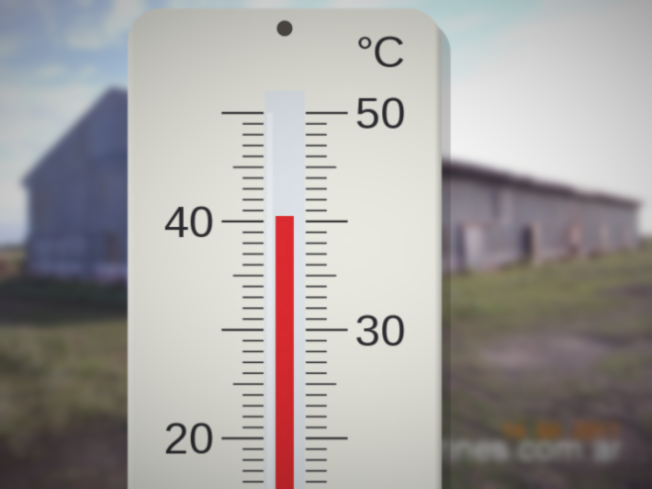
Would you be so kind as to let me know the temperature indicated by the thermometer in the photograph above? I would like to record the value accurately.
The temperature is 40.5 °C
